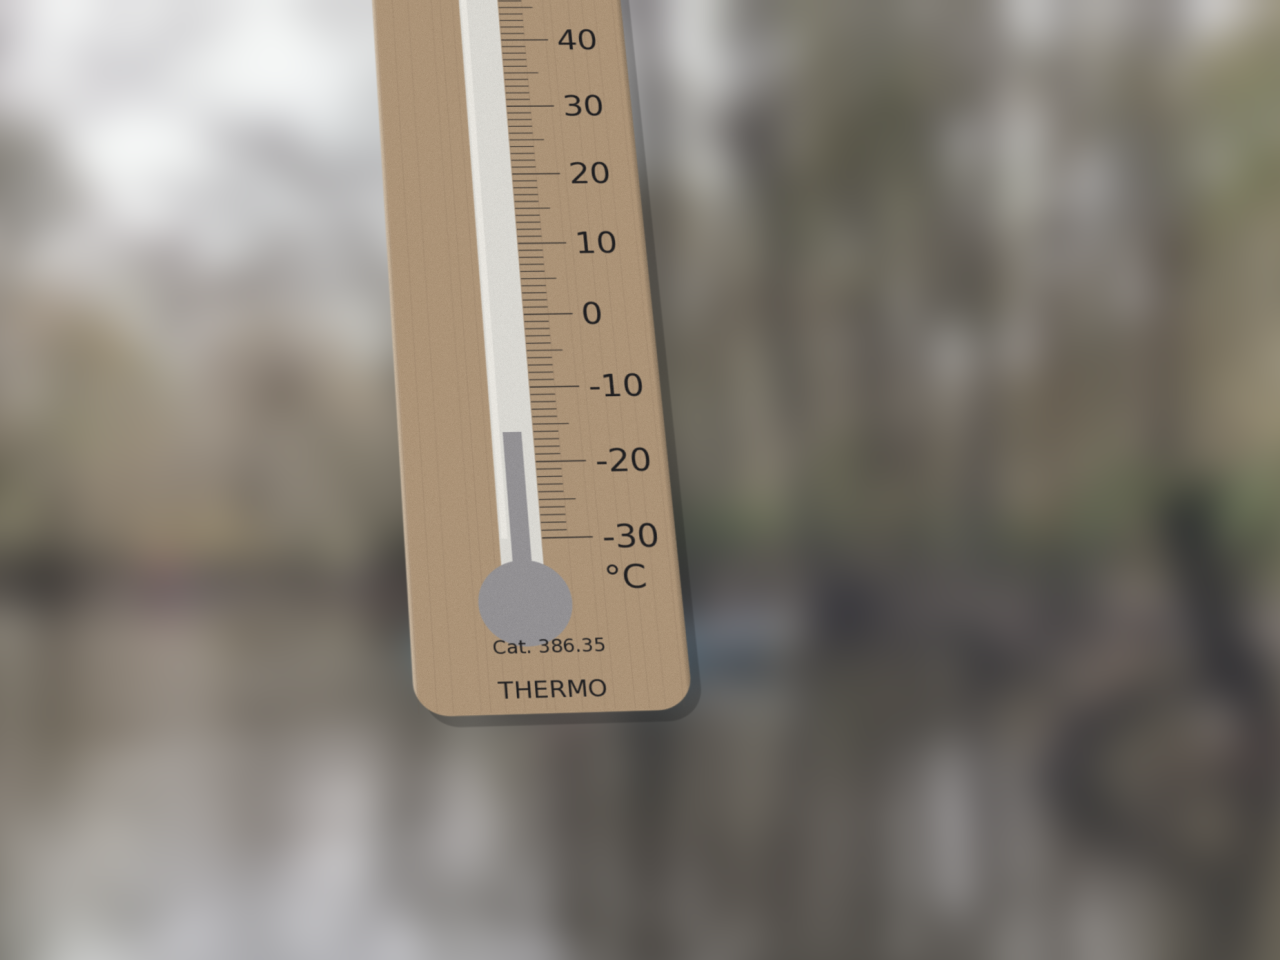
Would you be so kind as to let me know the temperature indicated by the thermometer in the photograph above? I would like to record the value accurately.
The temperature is -16 °C
